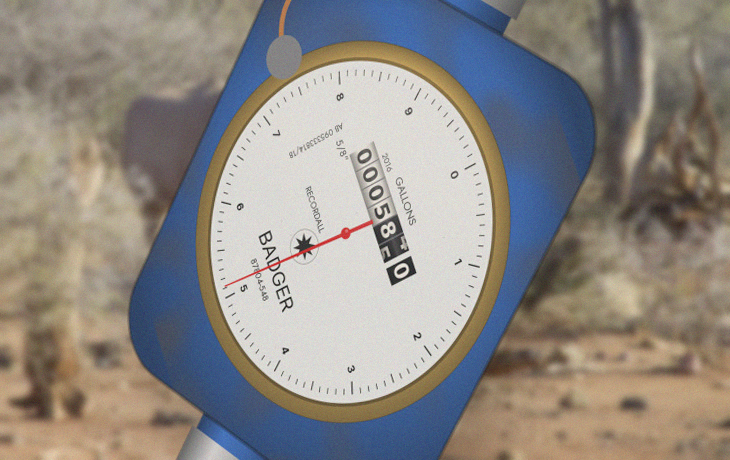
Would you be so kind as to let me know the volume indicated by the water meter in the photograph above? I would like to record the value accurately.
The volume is 5845.1 gal
